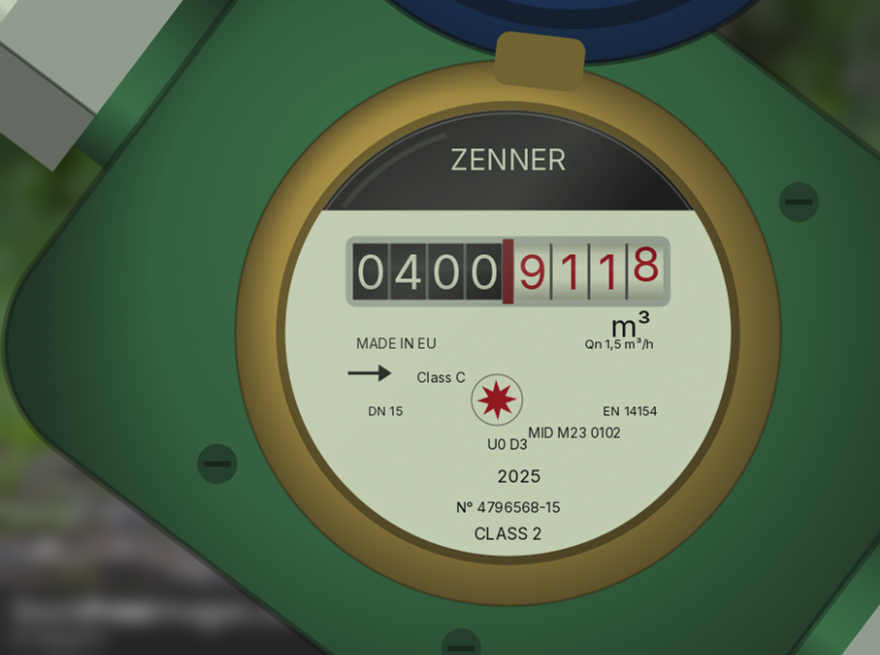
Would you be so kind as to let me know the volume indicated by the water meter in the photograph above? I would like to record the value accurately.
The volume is 400.9118 m³
